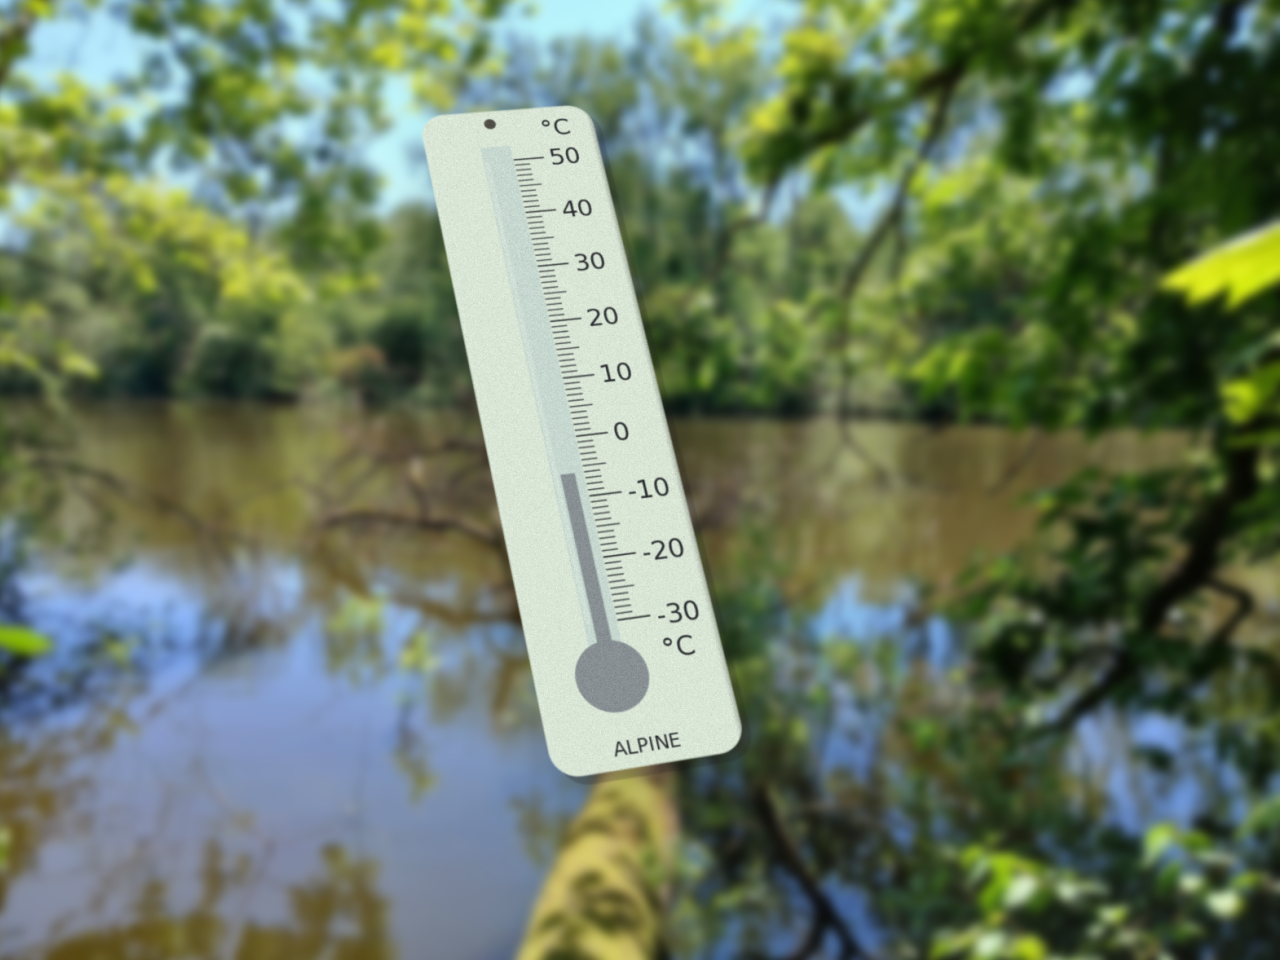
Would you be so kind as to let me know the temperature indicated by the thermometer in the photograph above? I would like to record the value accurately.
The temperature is -6 °C
